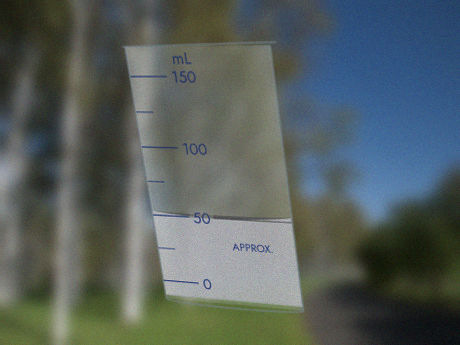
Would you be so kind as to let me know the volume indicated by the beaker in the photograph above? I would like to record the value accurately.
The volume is 50 mL
